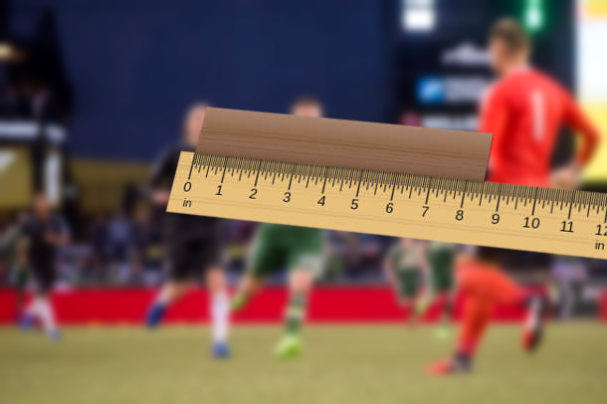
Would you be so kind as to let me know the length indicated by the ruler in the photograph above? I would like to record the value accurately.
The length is 8.5 in
